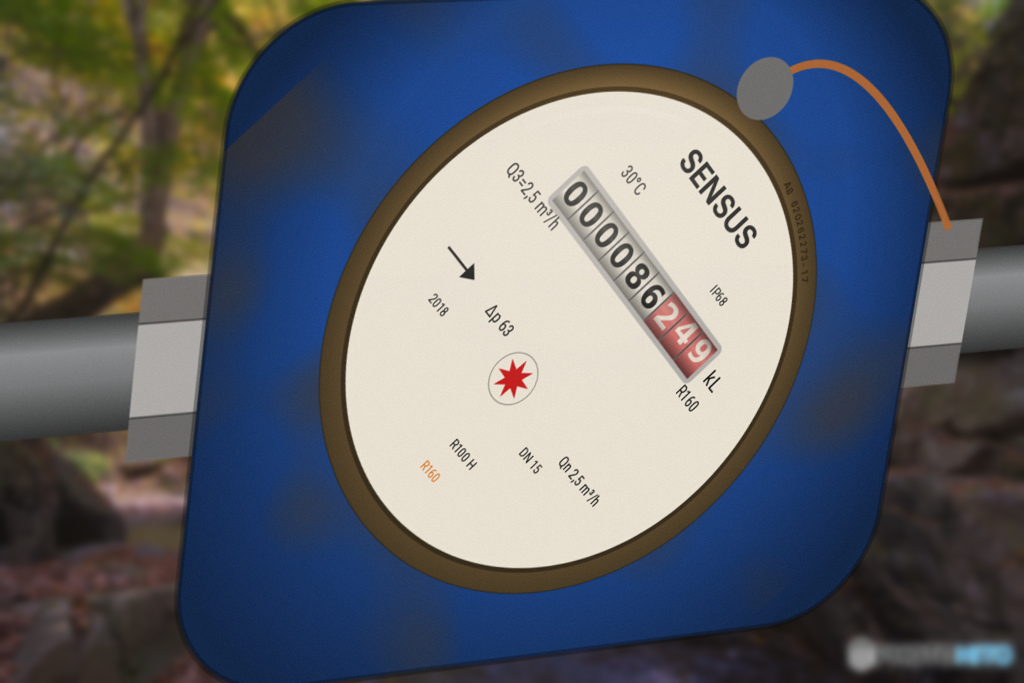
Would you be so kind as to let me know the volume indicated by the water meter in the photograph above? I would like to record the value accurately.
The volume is 86.249 kL
